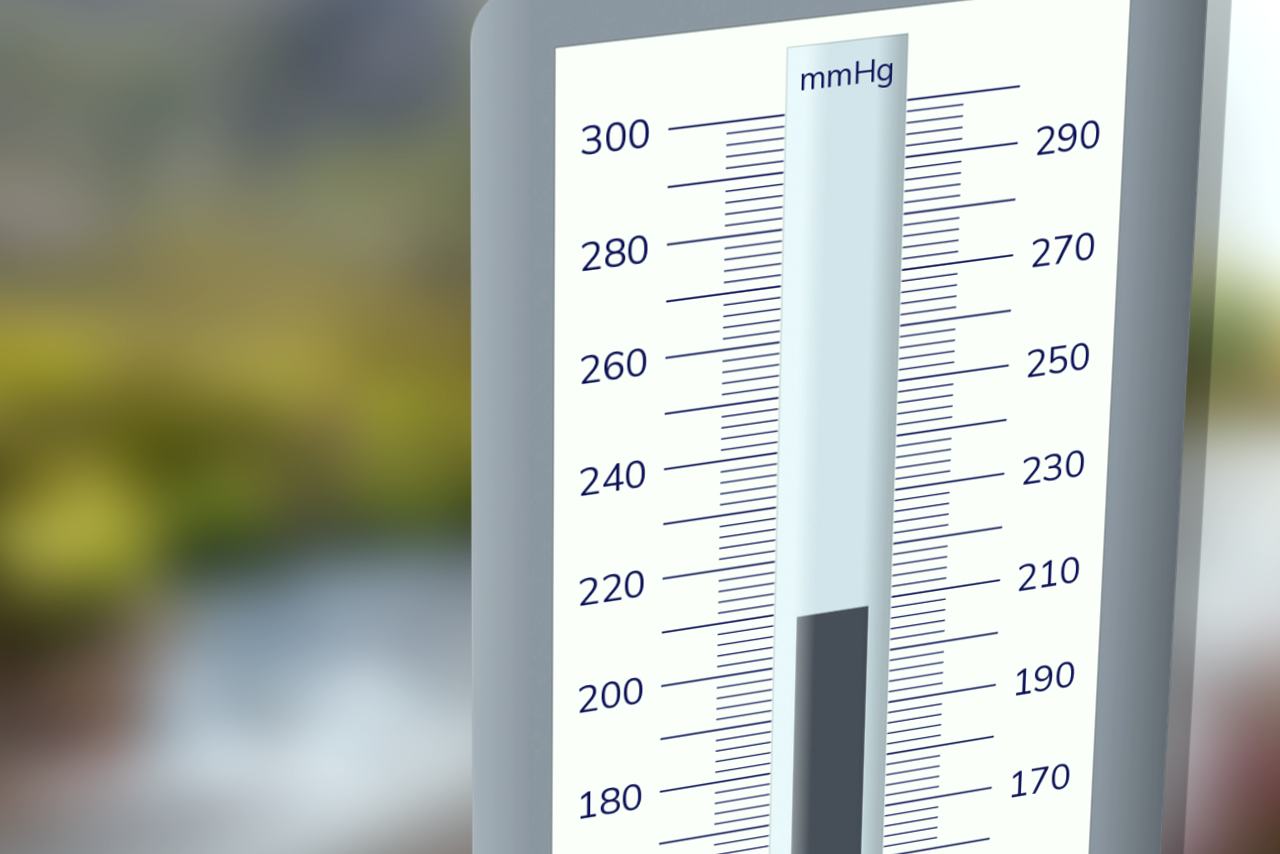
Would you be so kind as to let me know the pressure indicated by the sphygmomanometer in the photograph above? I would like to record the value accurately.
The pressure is 209 mmHg
